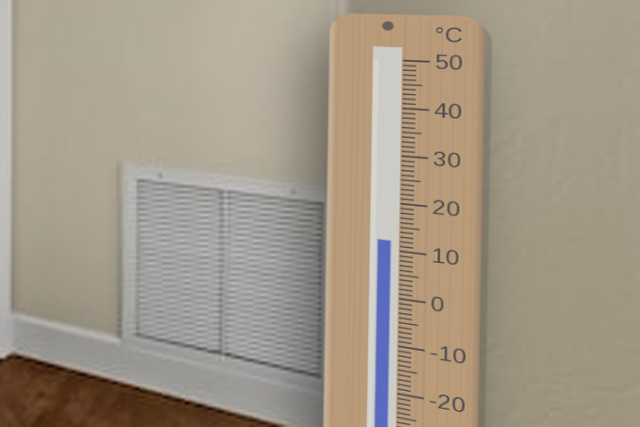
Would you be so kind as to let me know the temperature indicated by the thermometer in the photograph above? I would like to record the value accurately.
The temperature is 12 °C
